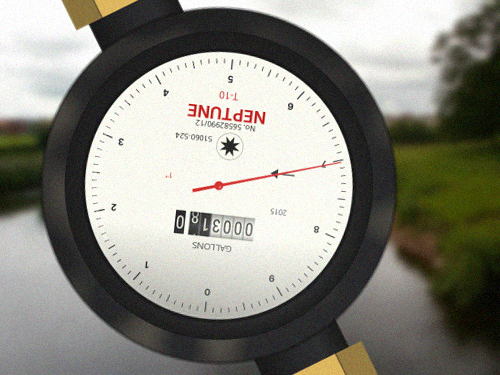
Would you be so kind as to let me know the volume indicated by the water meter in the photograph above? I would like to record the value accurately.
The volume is 3177.0 gal
